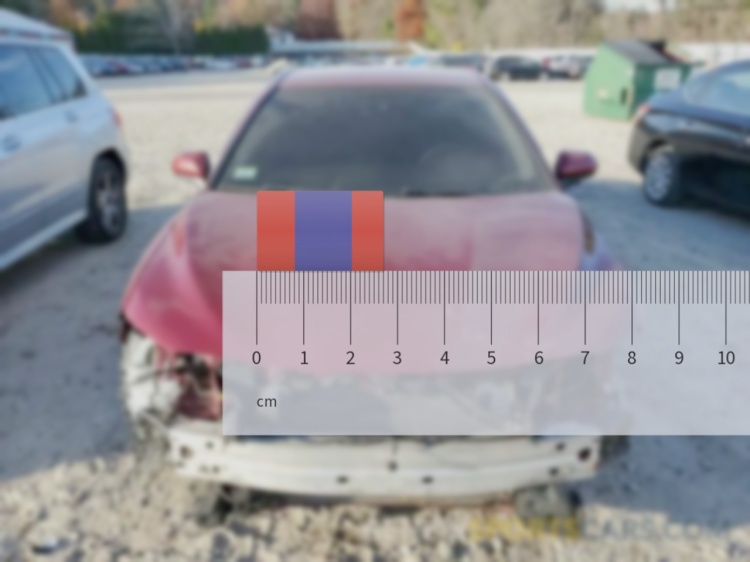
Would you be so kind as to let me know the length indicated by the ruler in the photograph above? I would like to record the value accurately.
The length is 2.7 cm
